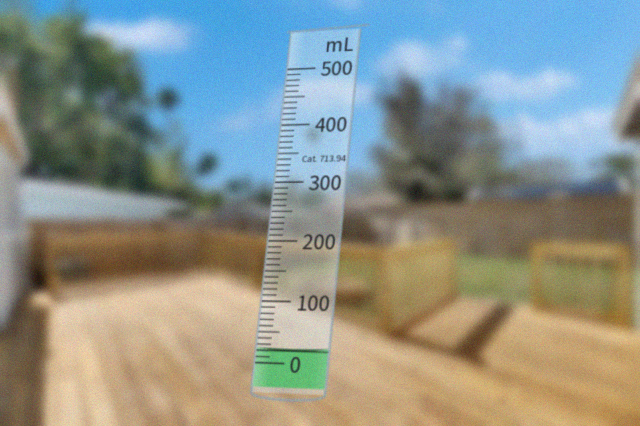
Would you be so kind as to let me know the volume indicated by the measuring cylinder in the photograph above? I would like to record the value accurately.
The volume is 20 mL
